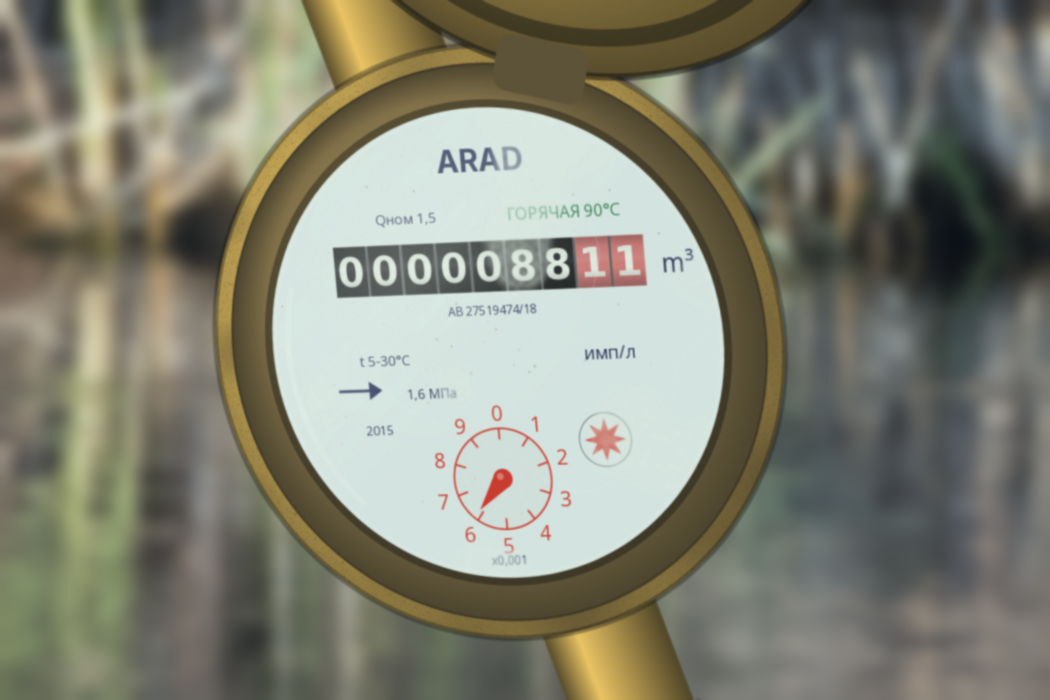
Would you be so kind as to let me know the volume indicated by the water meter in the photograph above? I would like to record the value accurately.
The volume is 88.116 m³
